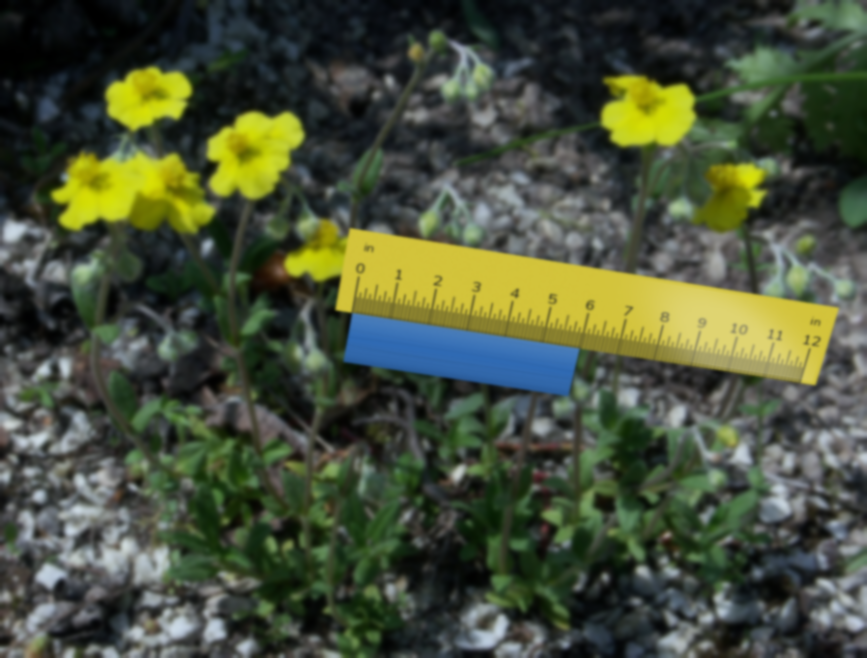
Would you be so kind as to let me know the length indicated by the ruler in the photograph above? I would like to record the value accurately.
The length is 6 in
